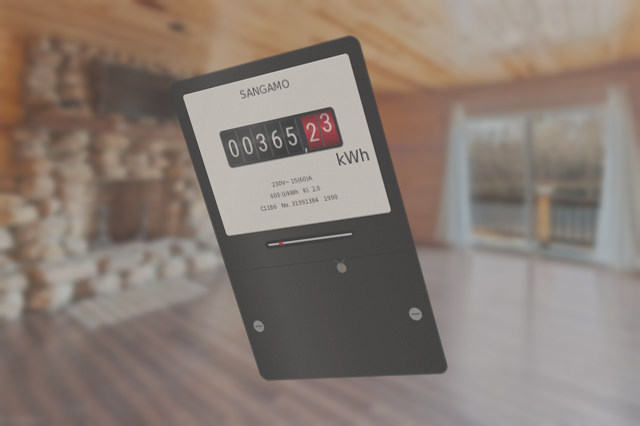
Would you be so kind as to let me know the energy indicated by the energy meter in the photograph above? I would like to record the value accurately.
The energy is 365.23 kWh
